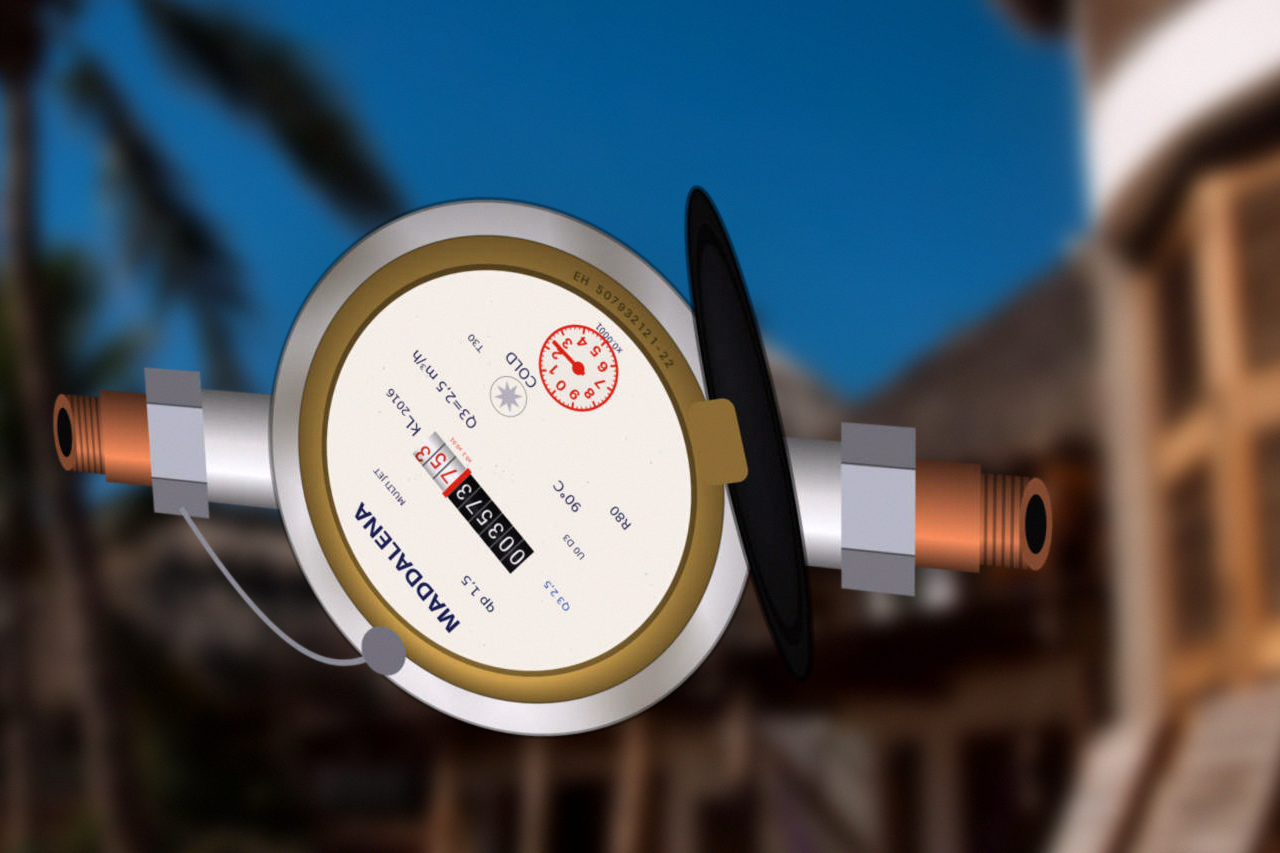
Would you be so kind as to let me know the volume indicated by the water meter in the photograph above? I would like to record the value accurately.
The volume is 3573.7532 kL
